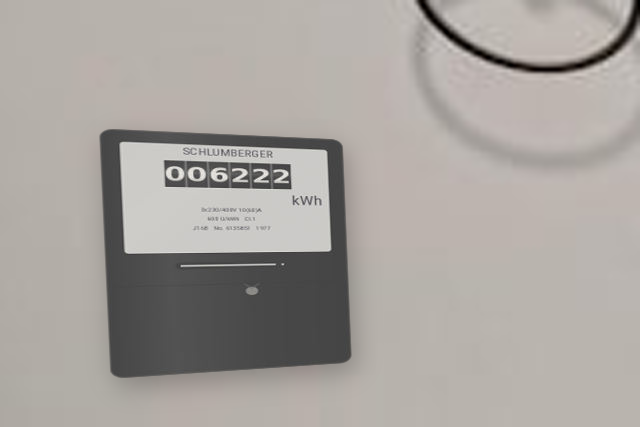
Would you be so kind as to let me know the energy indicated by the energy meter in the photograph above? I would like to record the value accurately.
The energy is 6222 kWh
